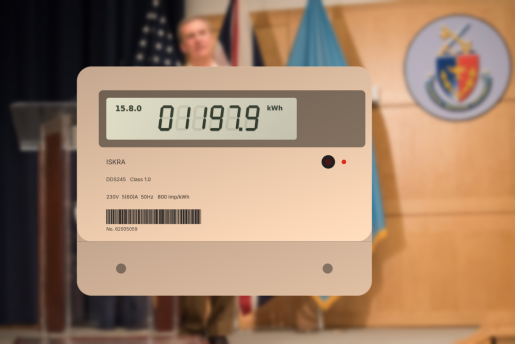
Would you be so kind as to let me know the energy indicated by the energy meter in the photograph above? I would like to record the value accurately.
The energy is 1197.9 kWh
